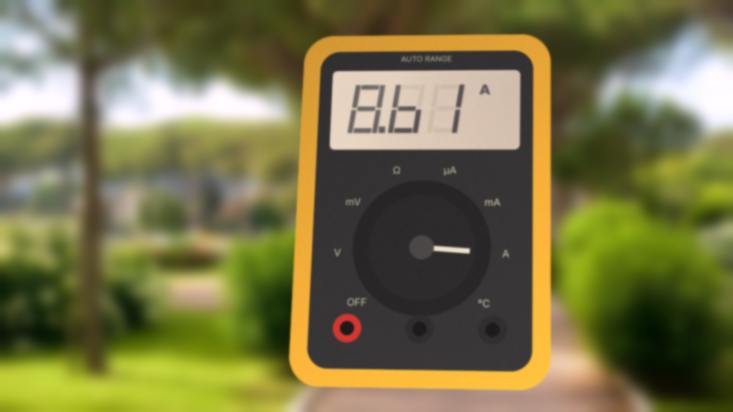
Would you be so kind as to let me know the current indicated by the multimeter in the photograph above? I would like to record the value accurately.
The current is 8.61 A
